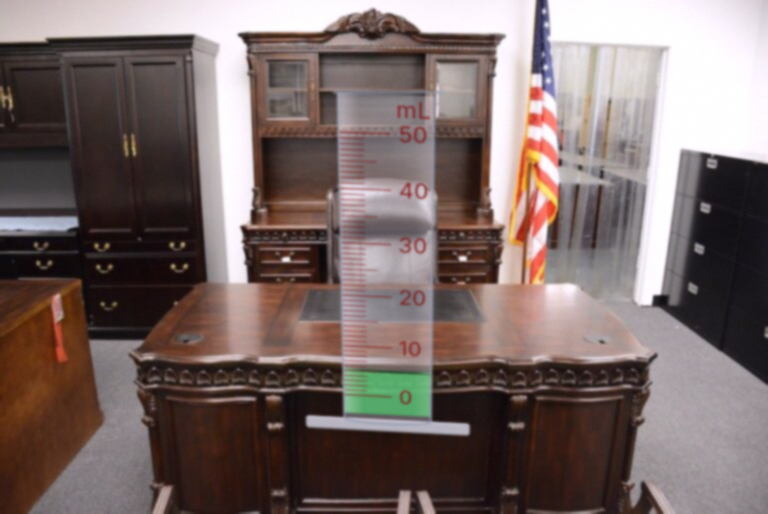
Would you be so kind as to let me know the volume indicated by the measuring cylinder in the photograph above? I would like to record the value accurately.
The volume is 5 mL
